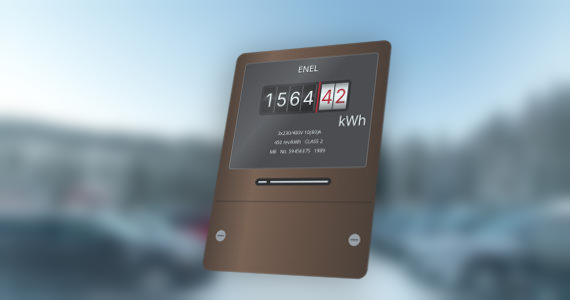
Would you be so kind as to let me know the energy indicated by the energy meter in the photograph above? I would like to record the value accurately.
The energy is 1564.42 kWh
